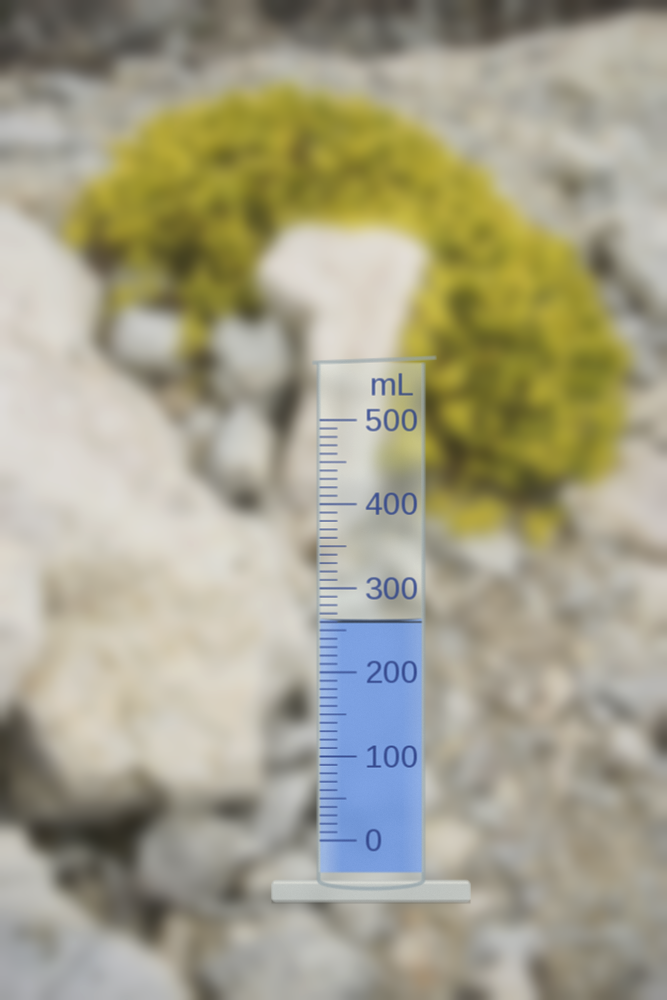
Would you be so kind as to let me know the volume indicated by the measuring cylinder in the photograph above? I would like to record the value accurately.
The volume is 260 mL
